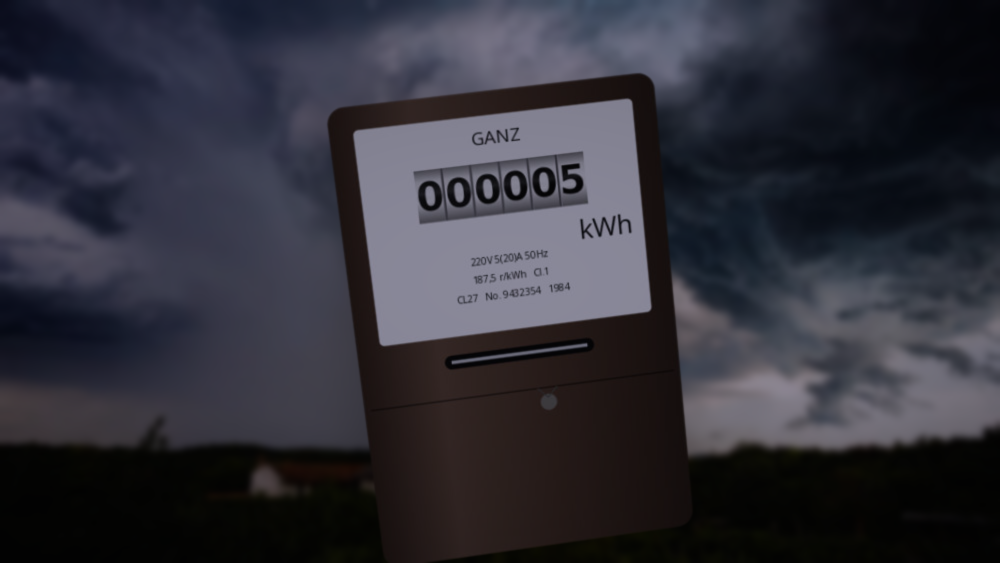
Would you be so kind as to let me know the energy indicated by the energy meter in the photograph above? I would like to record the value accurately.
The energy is 5 kWh
